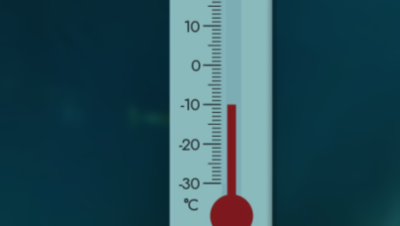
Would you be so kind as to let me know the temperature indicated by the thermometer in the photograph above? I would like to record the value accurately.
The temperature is -10 °C
